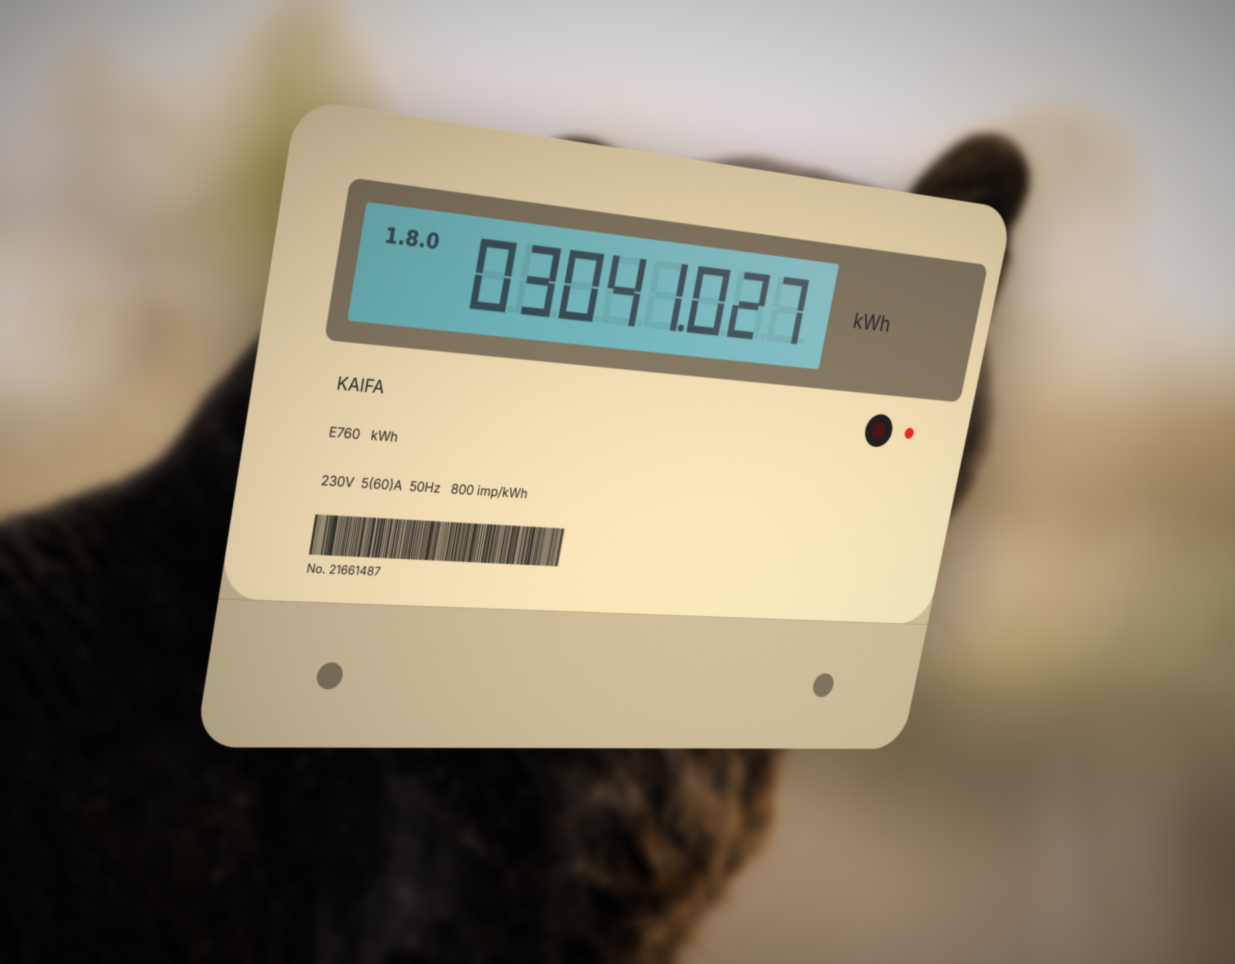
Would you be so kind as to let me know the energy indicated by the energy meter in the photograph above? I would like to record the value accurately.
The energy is 3041.027 kWh
